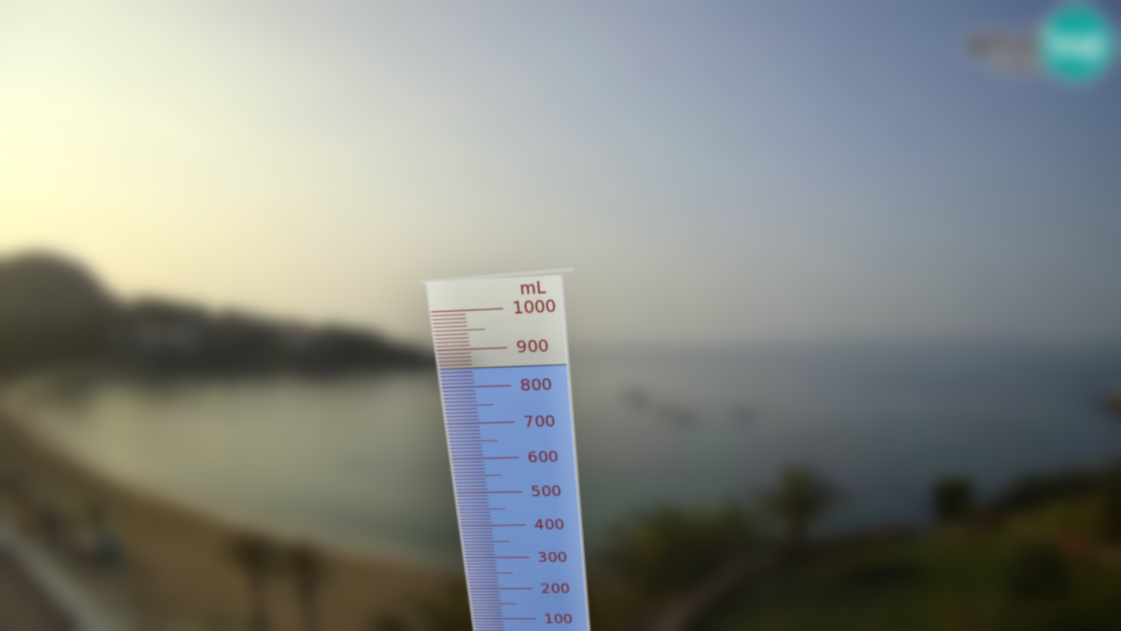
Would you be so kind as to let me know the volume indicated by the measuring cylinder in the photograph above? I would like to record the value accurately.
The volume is 850 mL
